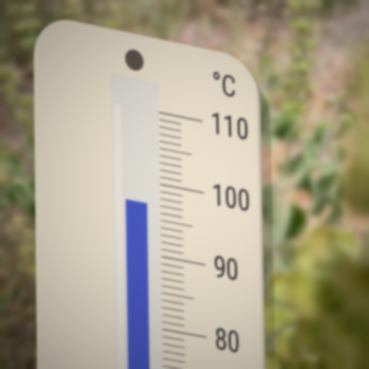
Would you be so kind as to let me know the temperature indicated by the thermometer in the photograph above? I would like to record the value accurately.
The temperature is 97 °C
